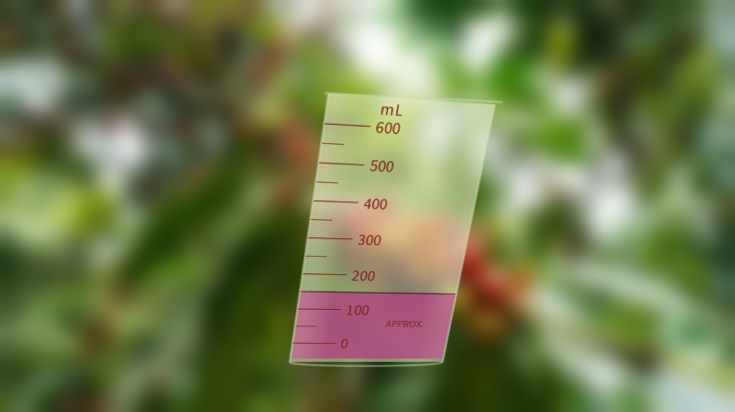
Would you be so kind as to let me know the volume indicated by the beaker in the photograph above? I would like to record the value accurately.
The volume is 150 mL
